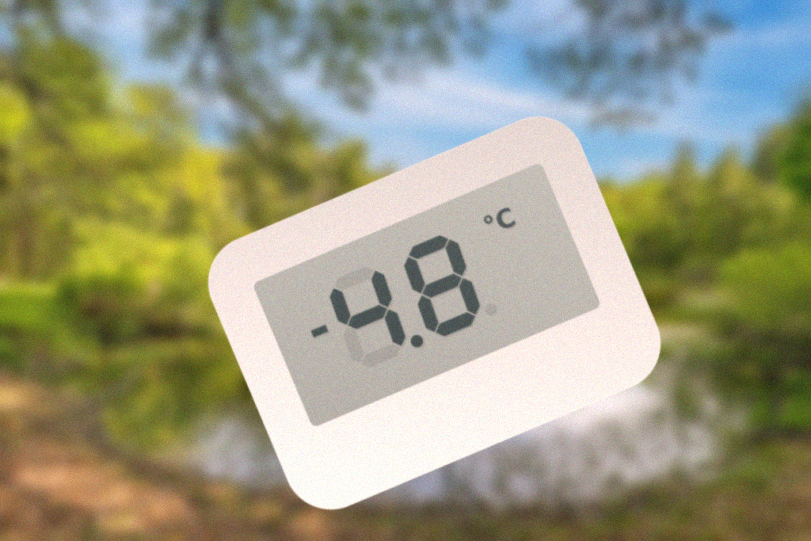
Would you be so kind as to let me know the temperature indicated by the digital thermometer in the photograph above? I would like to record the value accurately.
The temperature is -4.8 °C
